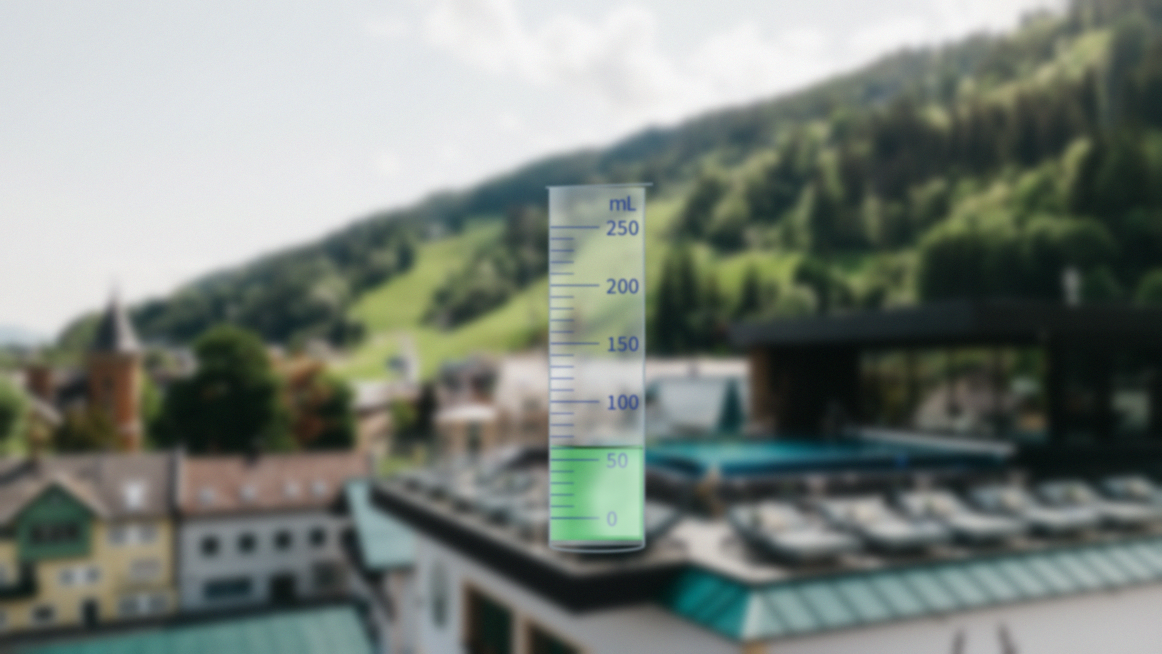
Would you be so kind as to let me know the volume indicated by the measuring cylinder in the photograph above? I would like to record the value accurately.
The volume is 60 mL
